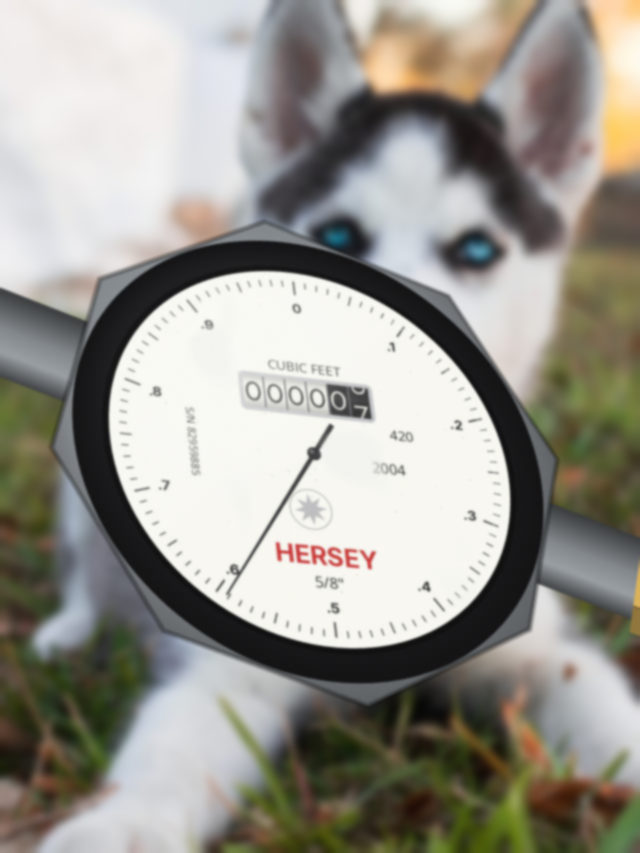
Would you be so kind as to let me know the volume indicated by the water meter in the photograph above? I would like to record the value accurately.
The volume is 6.59 ft³
